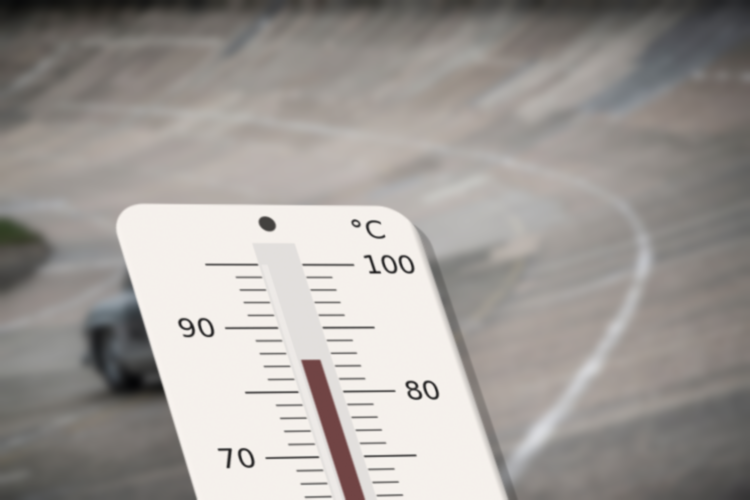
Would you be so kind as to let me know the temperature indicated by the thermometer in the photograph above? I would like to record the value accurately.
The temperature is 85 °C
